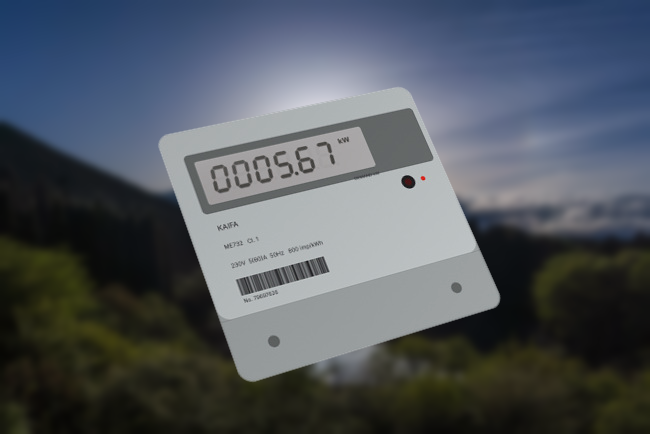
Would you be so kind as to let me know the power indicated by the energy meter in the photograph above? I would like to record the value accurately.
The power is 5.67 kW
